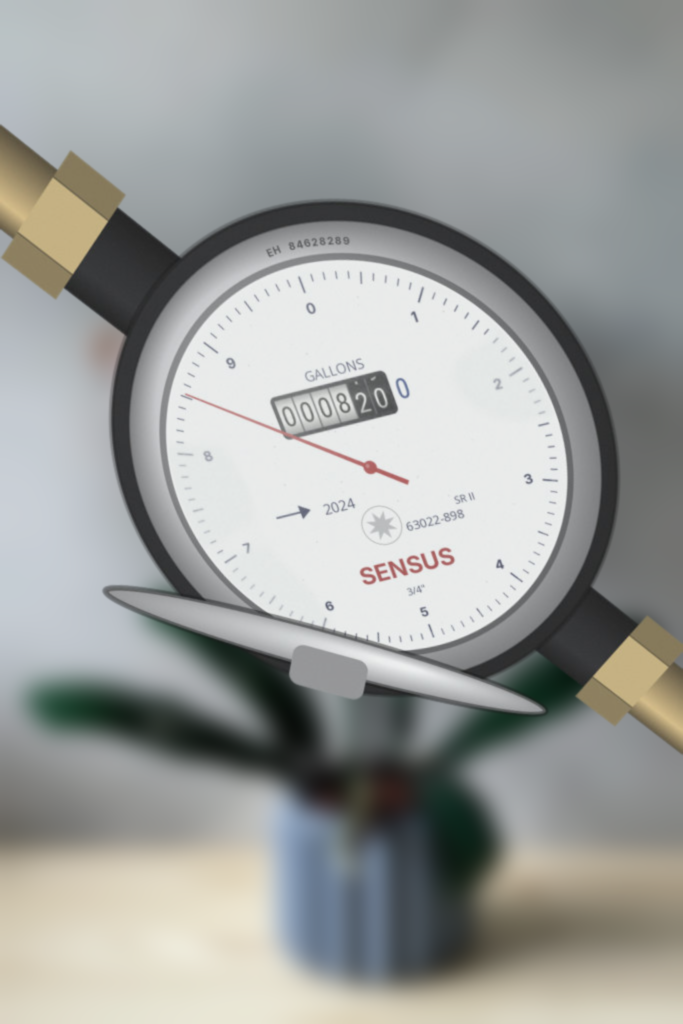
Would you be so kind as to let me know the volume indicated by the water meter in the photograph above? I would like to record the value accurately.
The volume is 8198.5 gal
